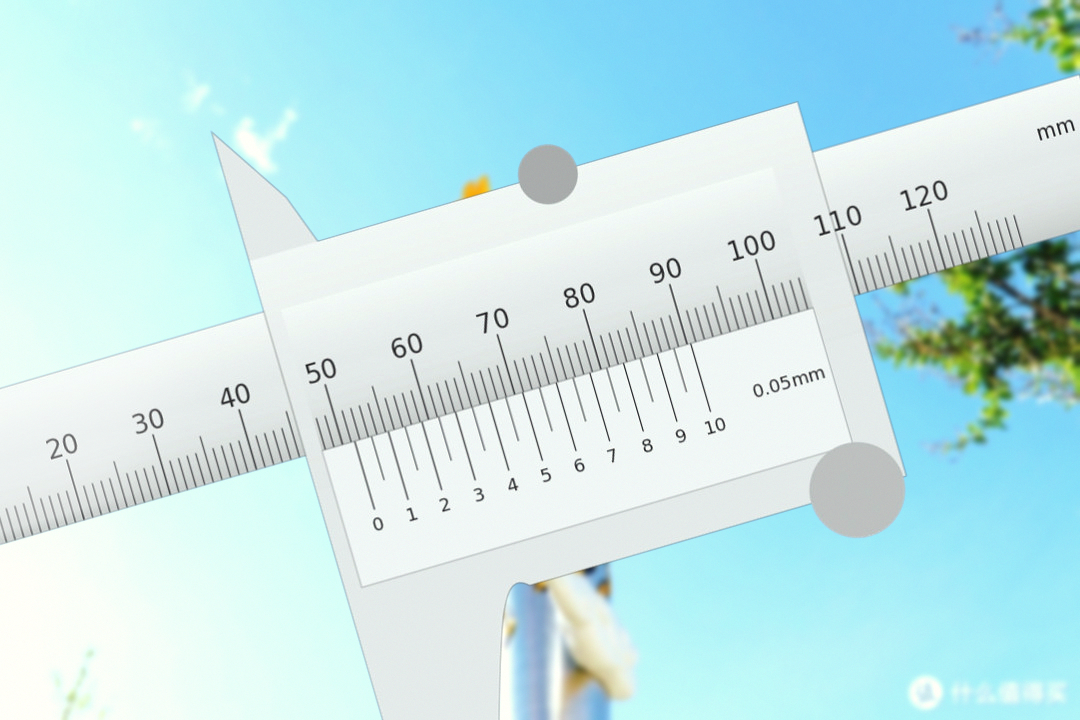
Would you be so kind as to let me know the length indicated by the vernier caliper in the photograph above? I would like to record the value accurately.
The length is 51.4 mm
